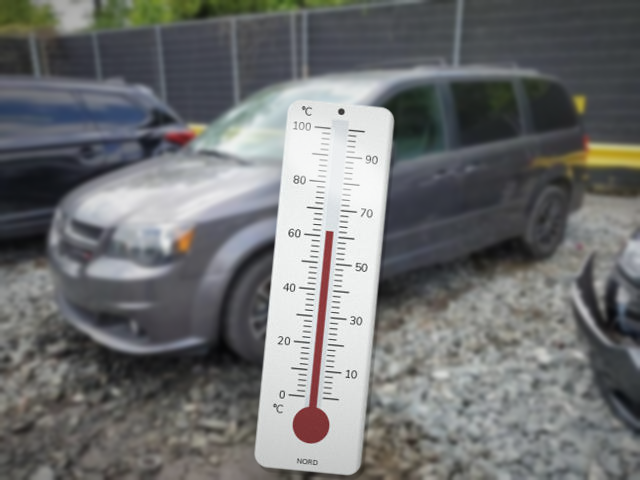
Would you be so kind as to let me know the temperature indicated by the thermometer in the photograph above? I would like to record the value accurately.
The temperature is 62 °C
